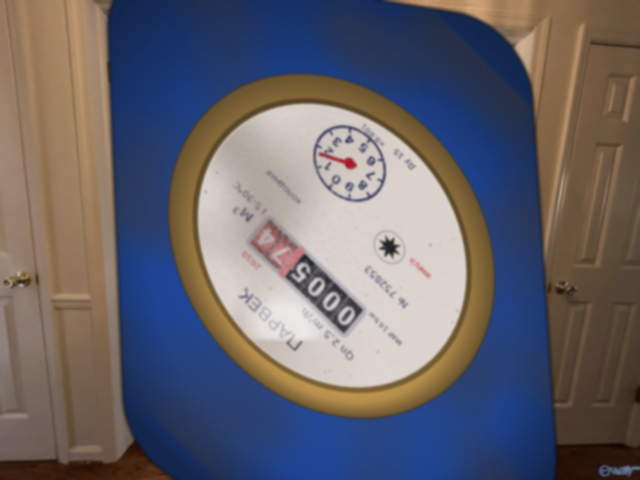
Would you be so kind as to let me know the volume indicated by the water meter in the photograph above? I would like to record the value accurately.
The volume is 5.741 m³
